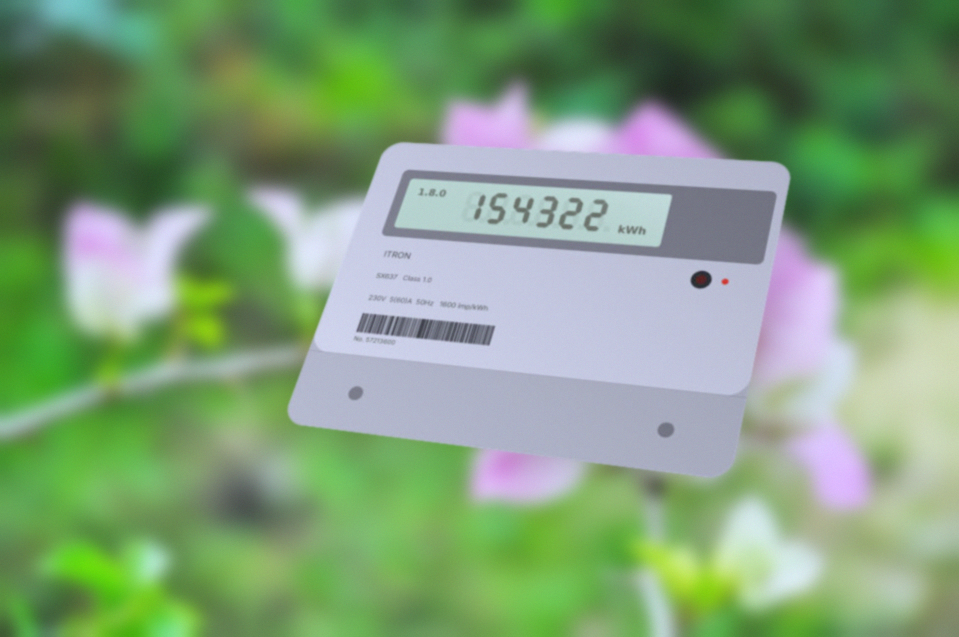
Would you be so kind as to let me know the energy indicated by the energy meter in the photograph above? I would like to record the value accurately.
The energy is 154322 kWh
